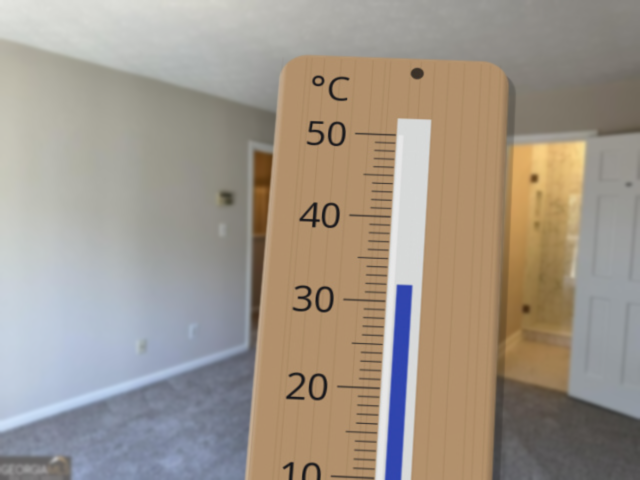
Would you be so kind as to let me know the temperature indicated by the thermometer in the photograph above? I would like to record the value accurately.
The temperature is 32 °C
